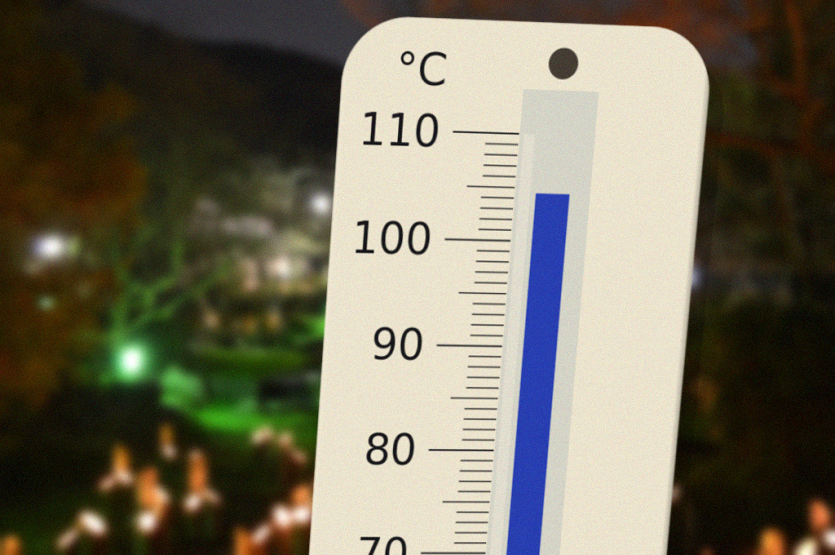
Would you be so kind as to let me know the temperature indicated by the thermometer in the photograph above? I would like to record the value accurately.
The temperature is 104.5 °C
